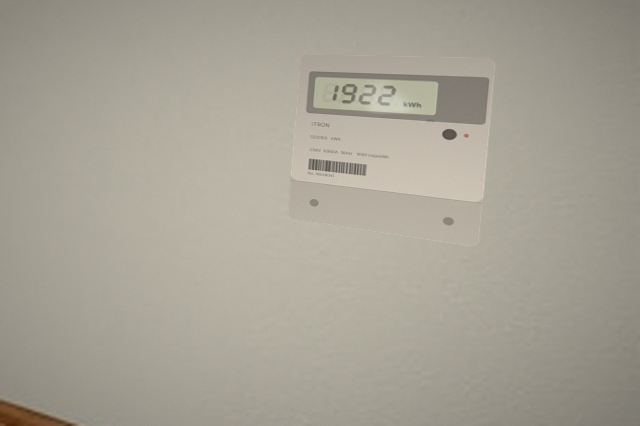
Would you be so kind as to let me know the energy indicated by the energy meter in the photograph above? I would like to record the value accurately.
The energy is 1922 kWh
